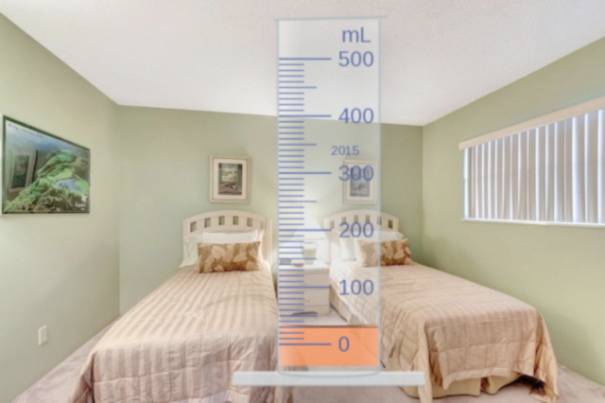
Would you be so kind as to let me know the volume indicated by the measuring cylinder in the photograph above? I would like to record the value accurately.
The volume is 30 mL
